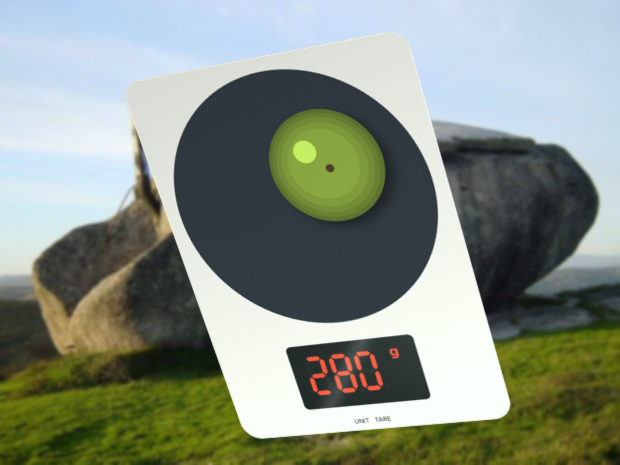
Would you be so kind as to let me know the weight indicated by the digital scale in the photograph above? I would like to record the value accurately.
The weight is 280 g
